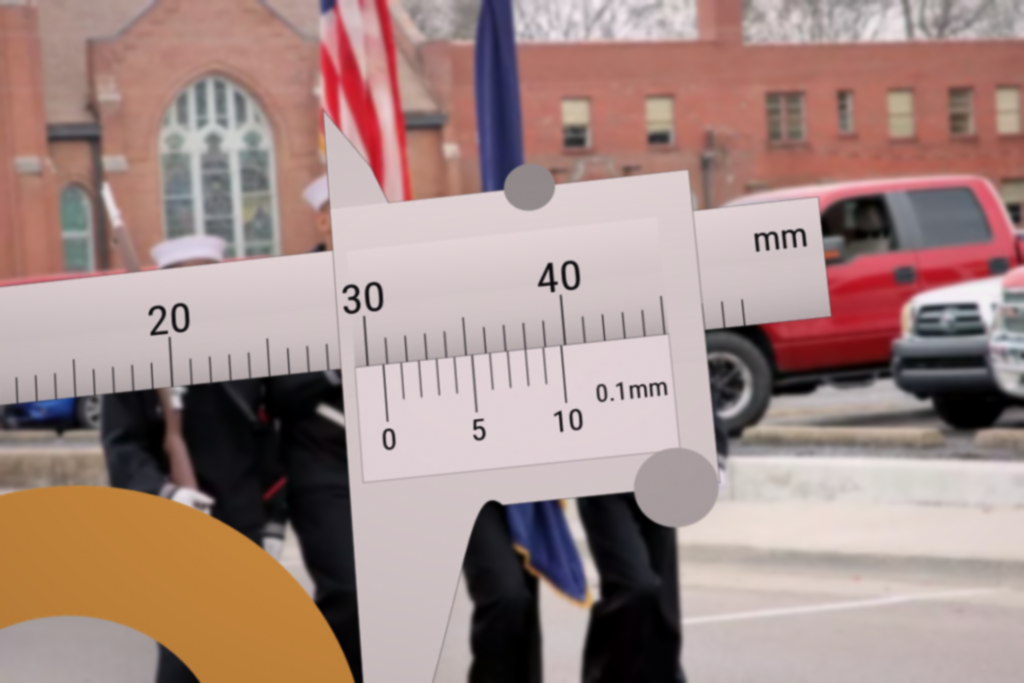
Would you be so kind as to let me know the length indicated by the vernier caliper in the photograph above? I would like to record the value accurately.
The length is 30.8 mm
